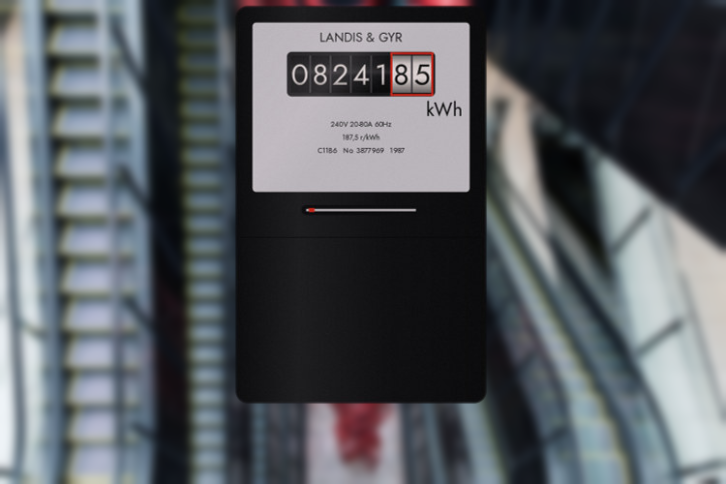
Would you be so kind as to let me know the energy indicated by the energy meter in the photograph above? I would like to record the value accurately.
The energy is 8241.85 kWh
